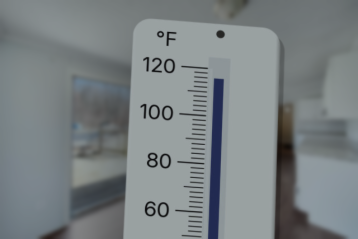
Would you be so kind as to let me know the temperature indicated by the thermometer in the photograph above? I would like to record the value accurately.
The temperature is 116 °F
